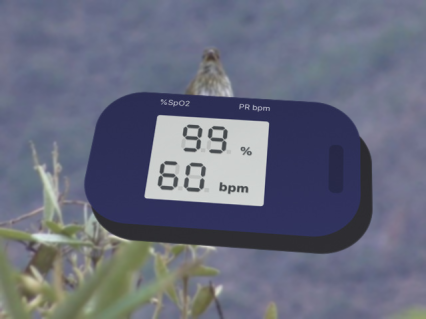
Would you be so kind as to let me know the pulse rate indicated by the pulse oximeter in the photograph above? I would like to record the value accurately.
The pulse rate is 60 bpm
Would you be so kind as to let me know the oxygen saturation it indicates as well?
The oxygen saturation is 99 %
